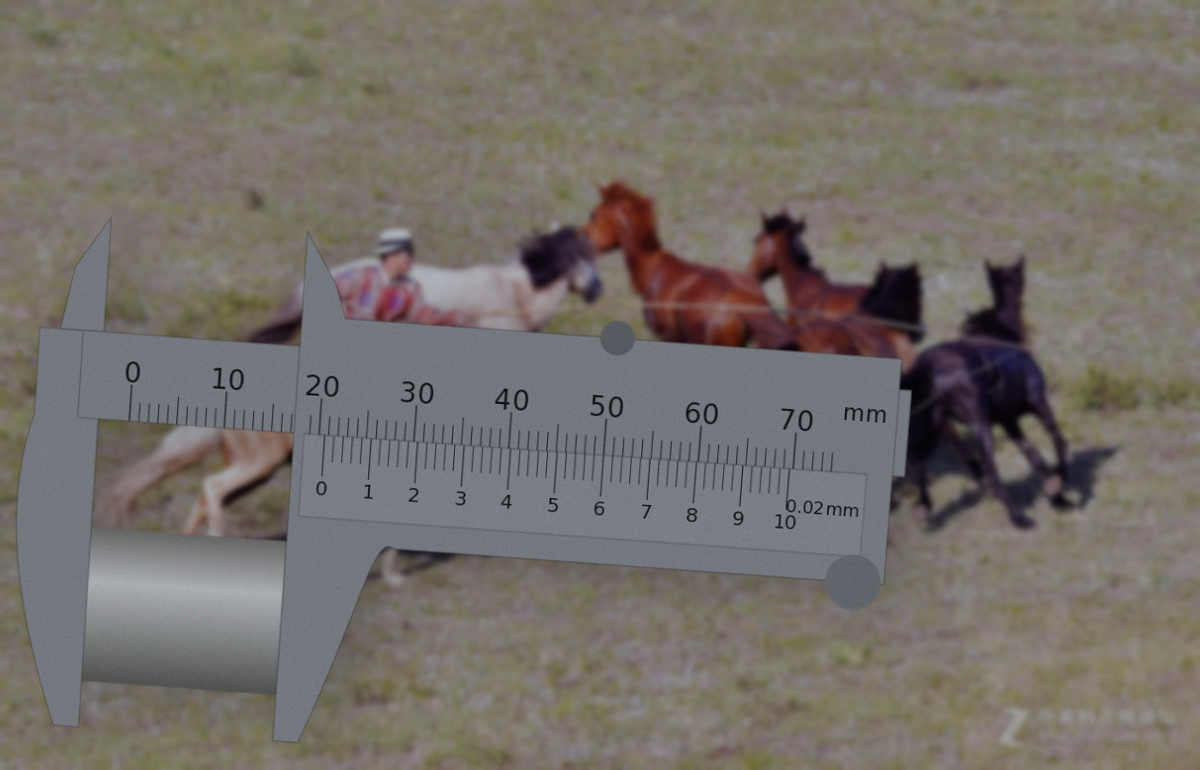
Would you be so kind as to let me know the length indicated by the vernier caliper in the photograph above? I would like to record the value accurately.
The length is 20.6 mm
